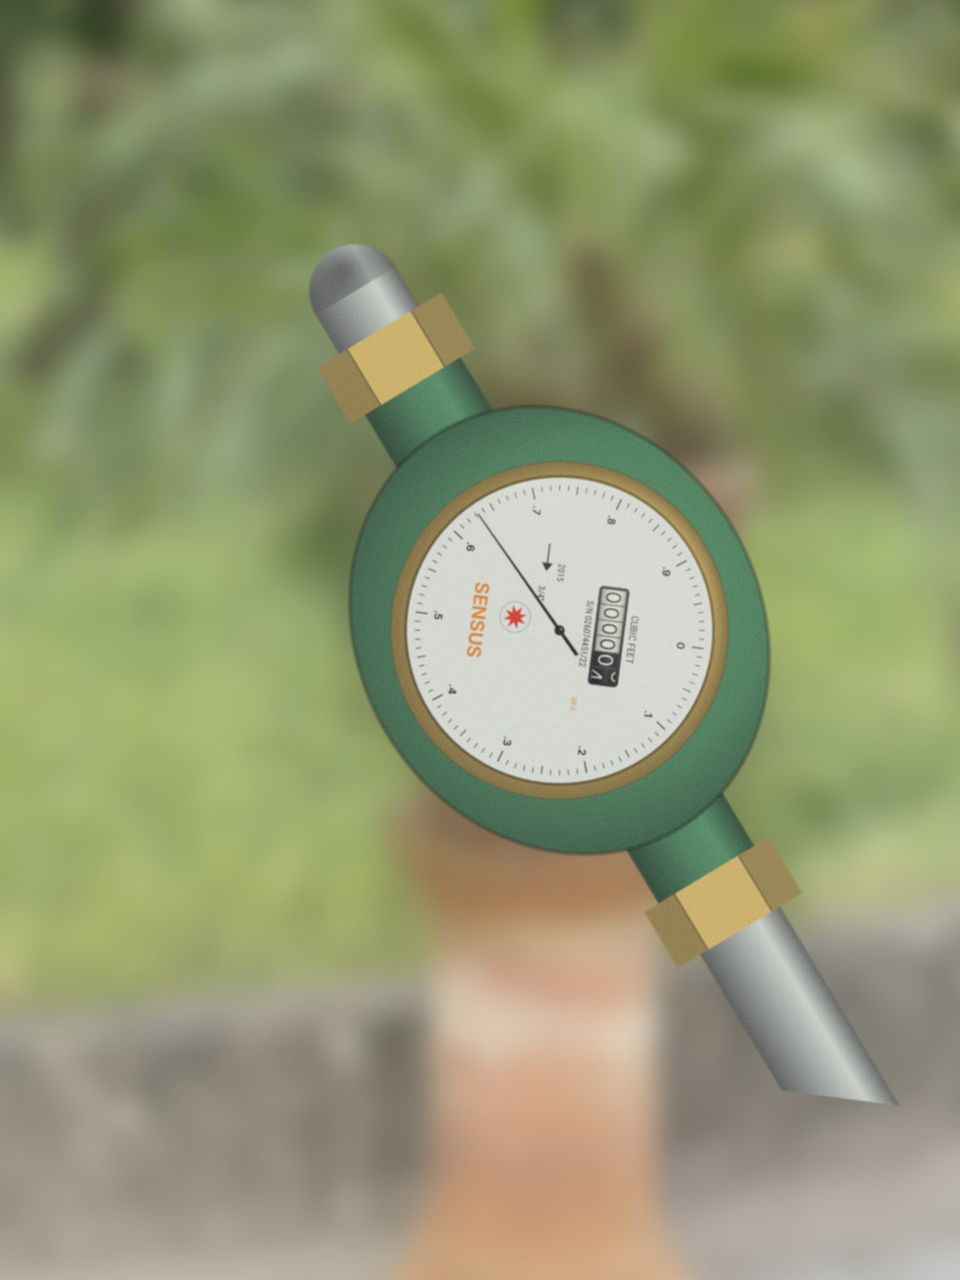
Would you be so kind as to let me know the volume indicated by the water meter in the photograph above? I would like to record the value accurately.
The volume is 3.63 ft³
